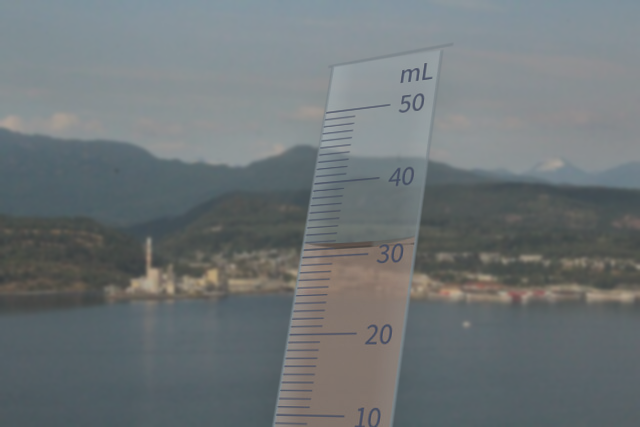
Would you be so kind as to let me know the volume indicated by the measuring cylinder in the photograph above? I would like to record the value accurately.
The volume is 31 mL
